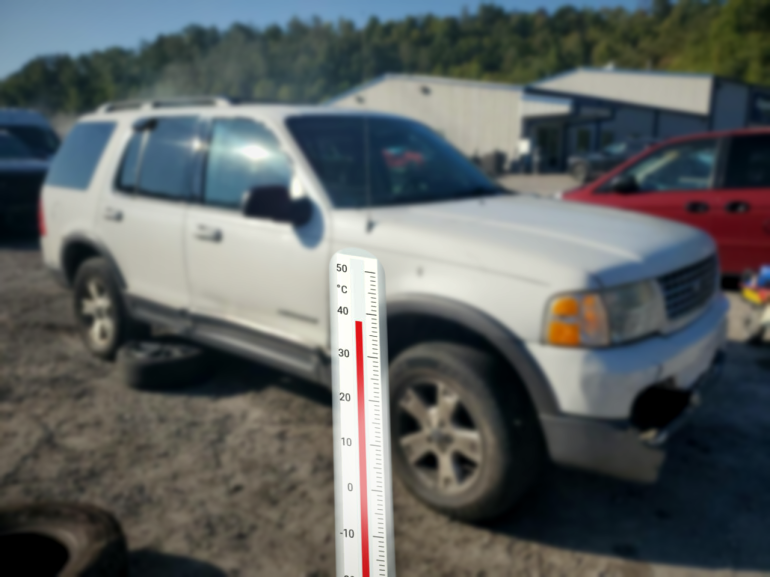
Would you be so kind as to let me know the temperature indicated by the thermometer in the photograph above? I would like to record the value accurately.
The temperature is 38 °C
